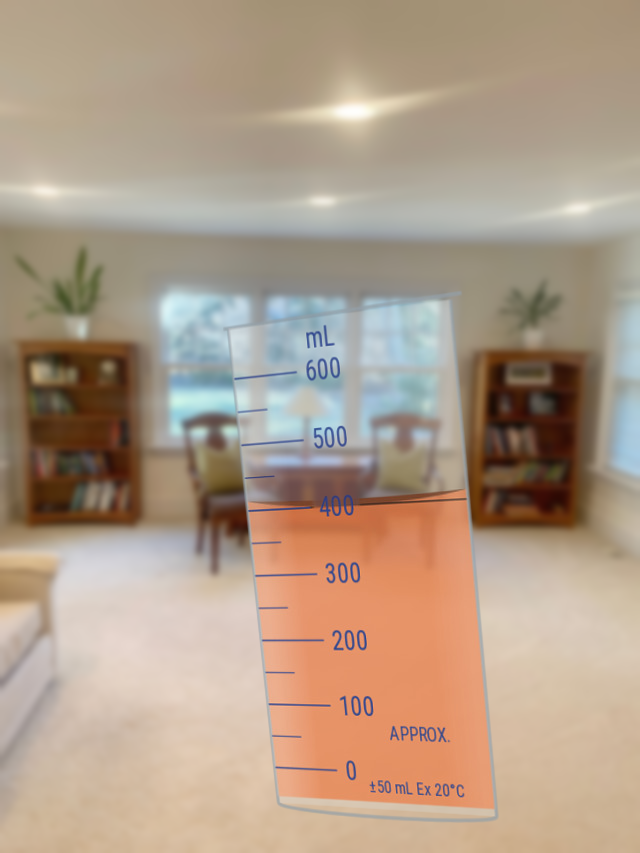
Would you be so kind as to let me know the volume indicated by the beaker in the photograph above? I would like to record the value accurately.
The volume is 400 mL
